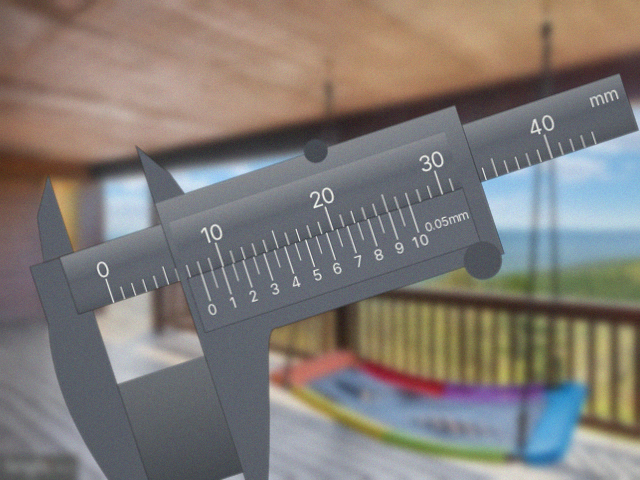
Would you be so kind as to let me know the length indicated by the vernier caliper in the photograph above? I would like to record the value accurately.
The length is 8.0 mm
